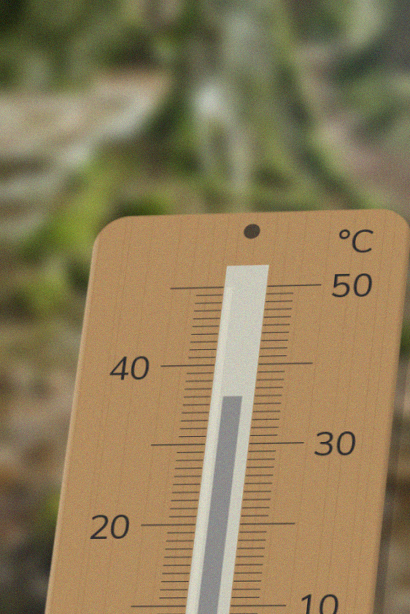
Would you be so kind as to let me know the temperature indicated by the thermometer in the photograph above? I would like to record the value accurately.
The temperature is 36 °C
